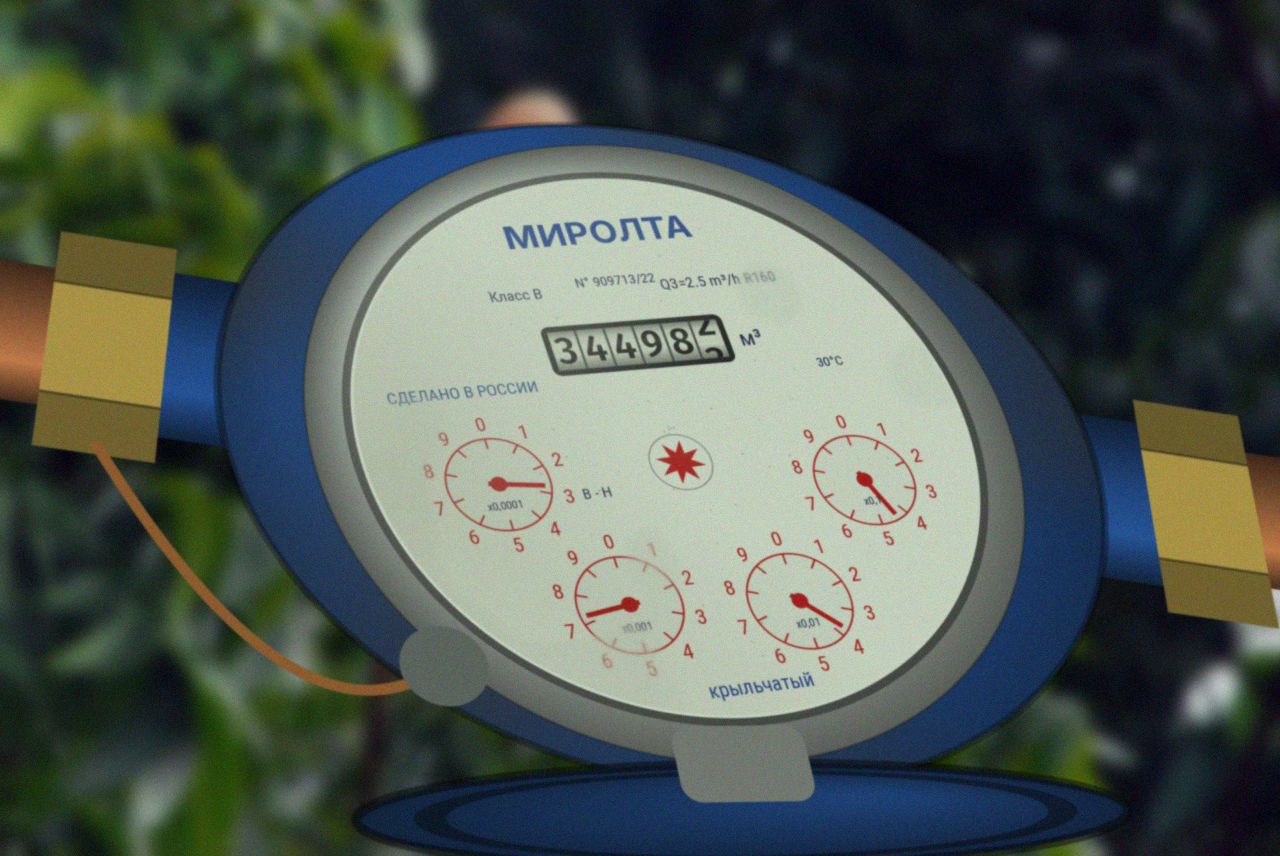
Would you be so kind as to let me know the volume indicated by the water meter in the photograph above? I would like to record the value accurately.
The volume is 344982.4372 m³
